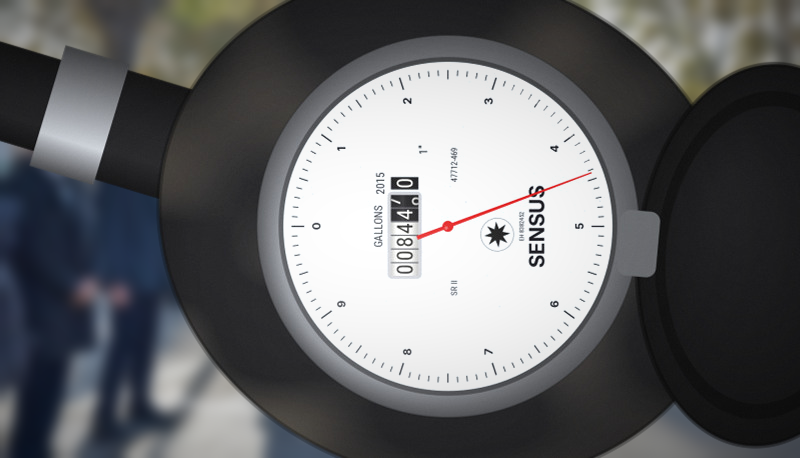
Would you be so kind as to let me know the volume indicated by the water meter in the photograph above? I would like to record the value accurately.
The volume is 84474.4 gal
